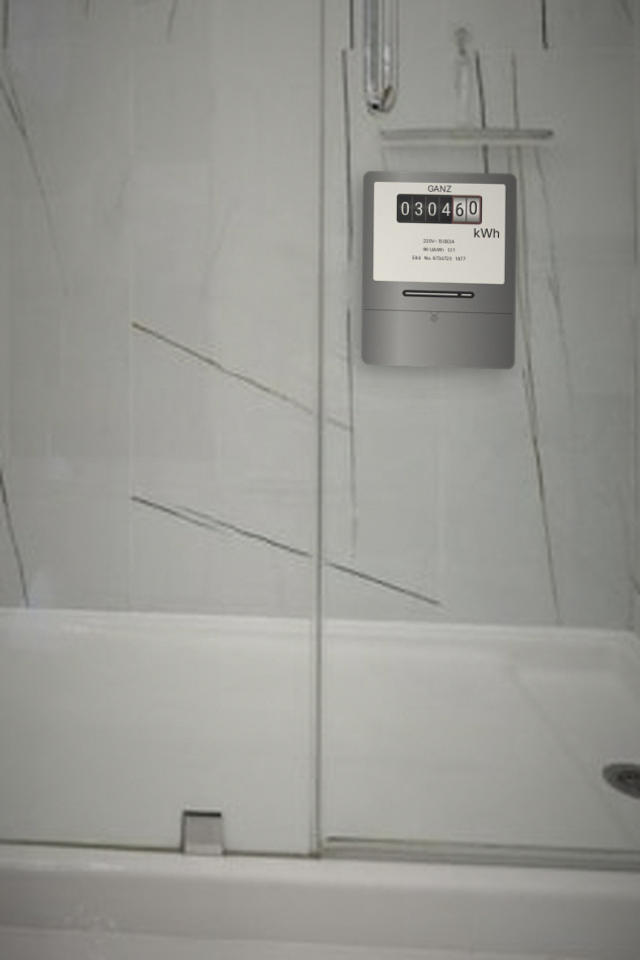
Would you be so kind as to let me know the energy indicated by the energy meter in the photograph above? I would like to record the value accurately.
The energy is 304.60 kWh
